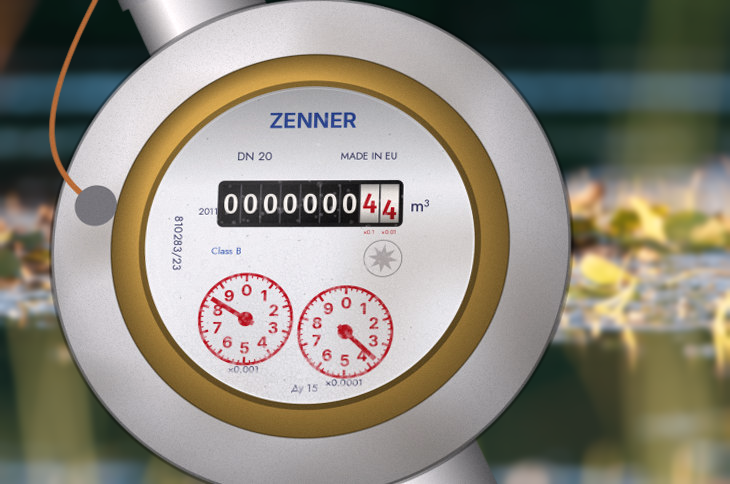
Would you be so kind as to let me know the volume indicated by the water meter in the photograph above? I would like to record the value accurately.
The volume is 0.4383 m³
